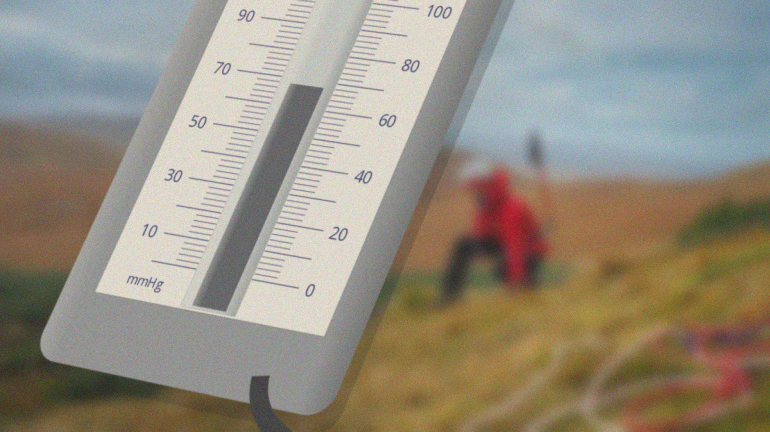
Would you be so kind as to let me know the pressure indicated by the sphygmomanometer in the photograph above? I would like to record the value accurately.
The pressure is 68 mmHg
